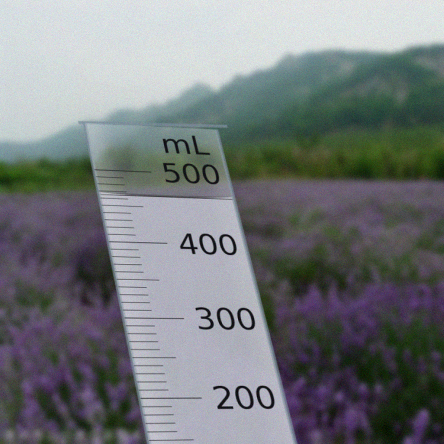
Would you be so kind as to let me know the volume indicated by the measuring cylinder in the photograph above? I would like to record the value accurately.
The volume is 465 mL
